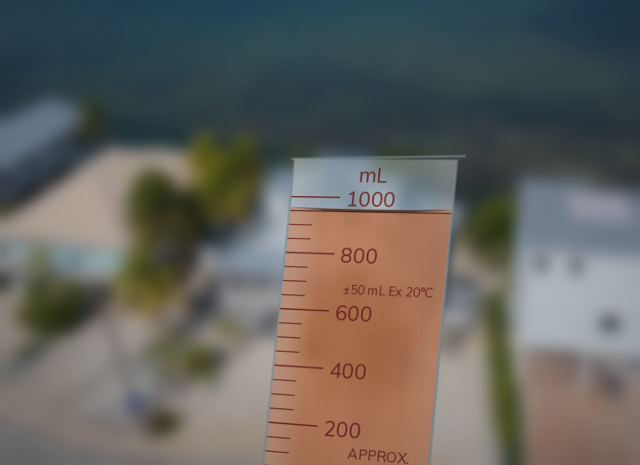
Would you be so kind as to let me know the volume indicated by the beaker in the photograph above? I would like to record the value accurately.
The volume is 950 mL
